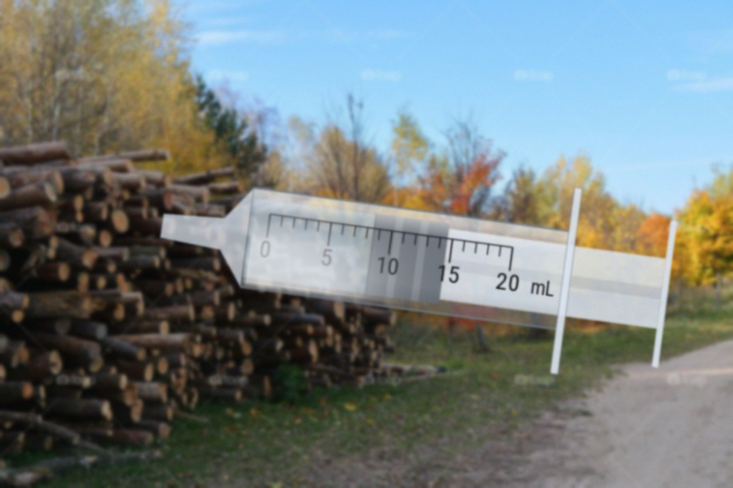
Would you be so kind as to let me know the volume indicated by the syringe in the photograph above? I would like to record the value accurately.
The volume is 8.5 mL
